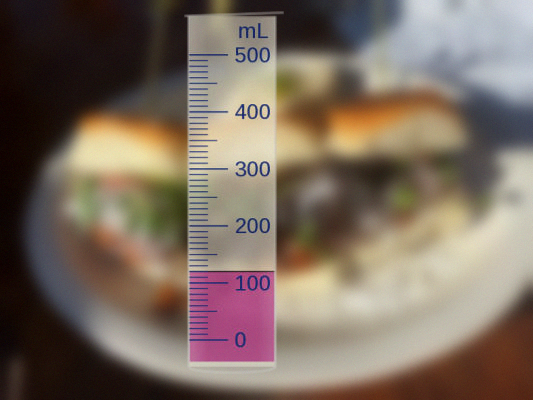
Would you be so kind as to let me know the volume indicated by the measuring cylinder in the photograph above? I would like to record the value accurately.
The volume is 120 mL
